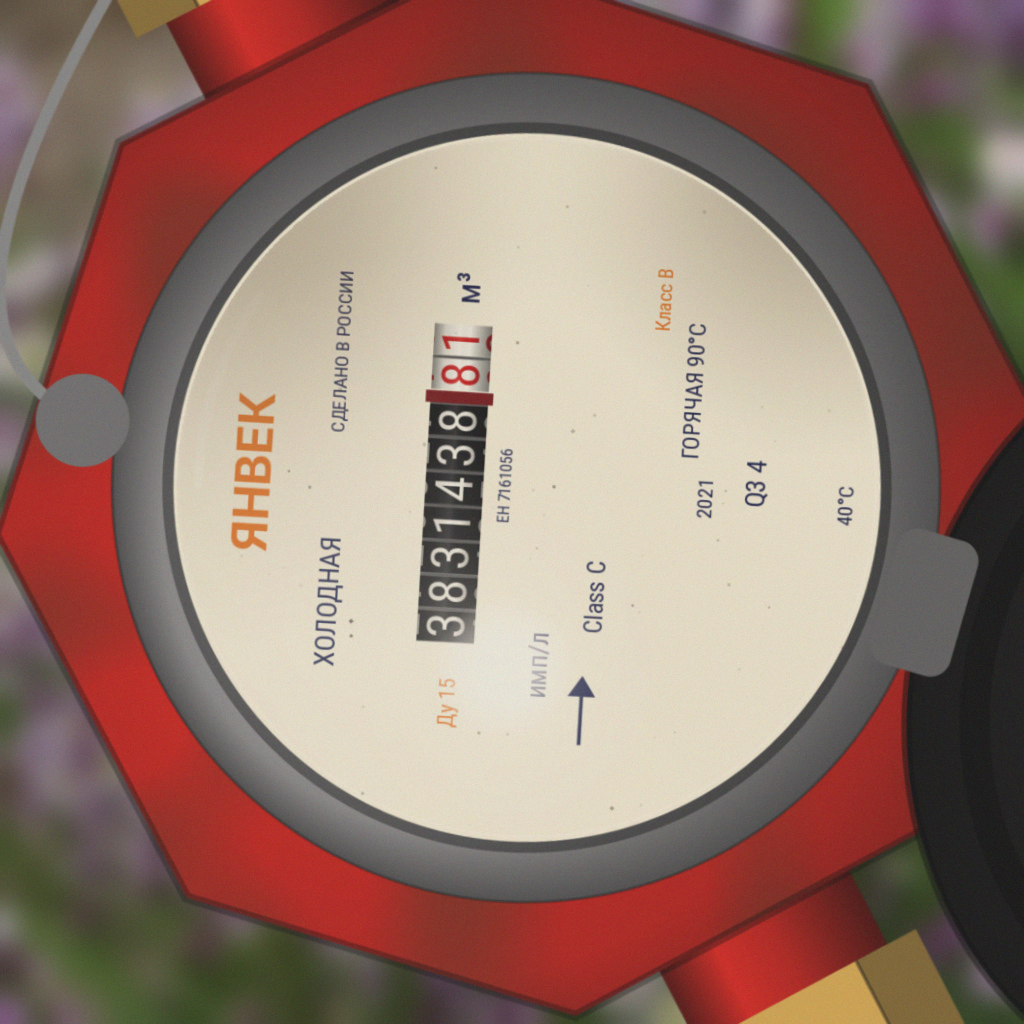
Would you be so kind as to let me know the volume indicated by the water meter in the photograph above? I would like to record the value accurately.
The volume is 3831438.81 m³
